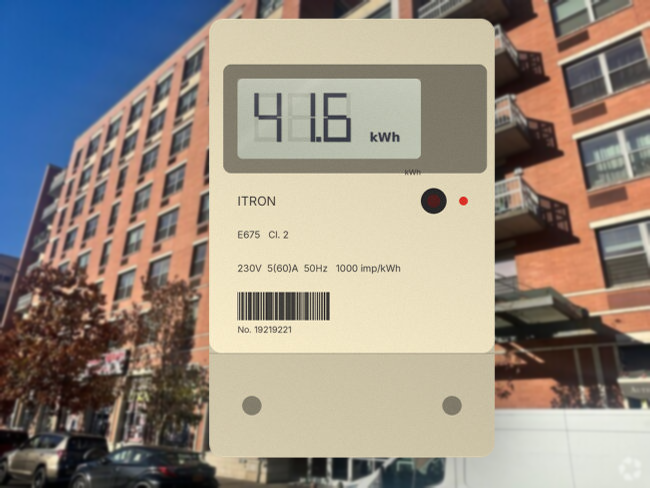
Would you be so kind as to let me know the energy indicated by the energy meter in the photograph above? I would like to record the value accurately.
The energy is 41.6 kWh
